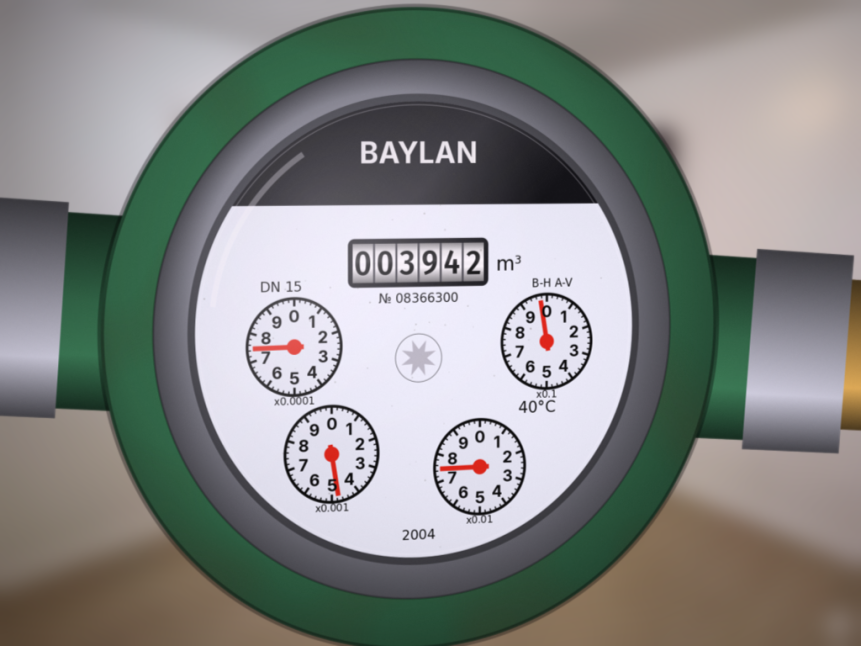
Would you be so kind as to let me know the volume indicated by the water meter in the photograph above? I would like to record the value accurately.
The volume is 3941.9747 m³
